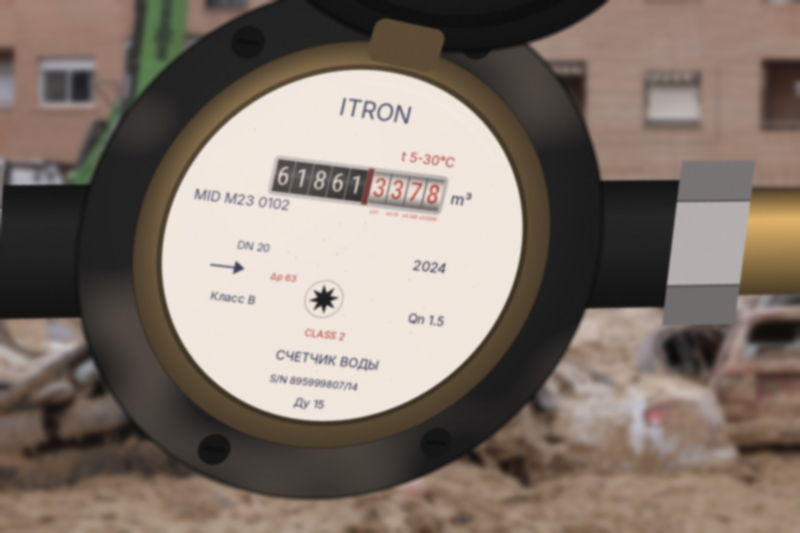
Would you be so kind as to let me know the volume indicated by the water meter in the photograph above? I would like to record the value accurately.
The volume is 61861.3378 m³
